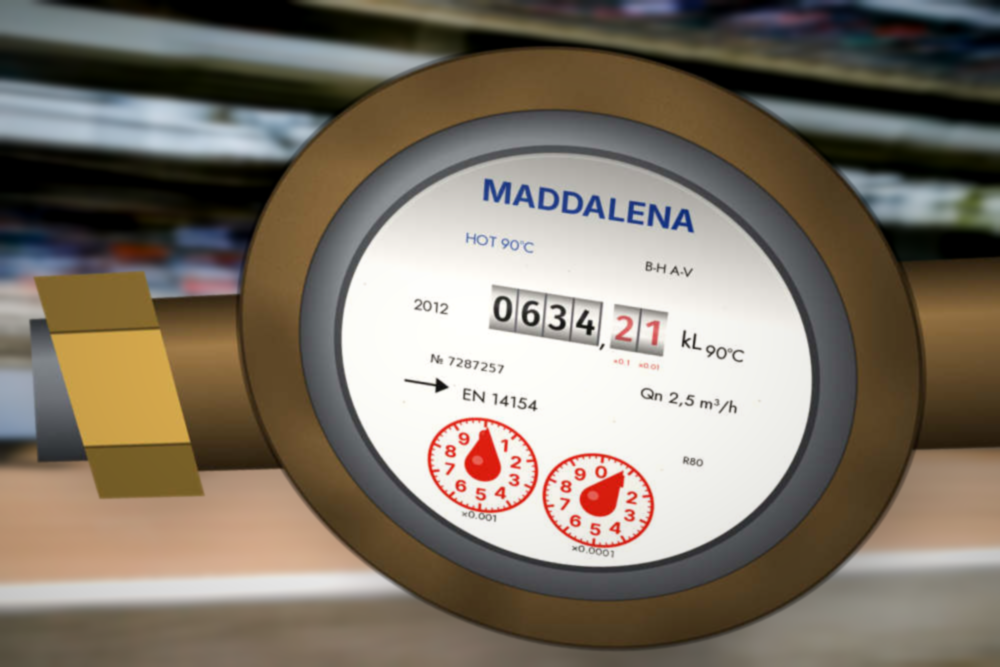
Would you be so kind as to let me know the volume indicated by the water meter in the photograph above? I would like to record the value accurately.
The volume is 634.2100 kL
